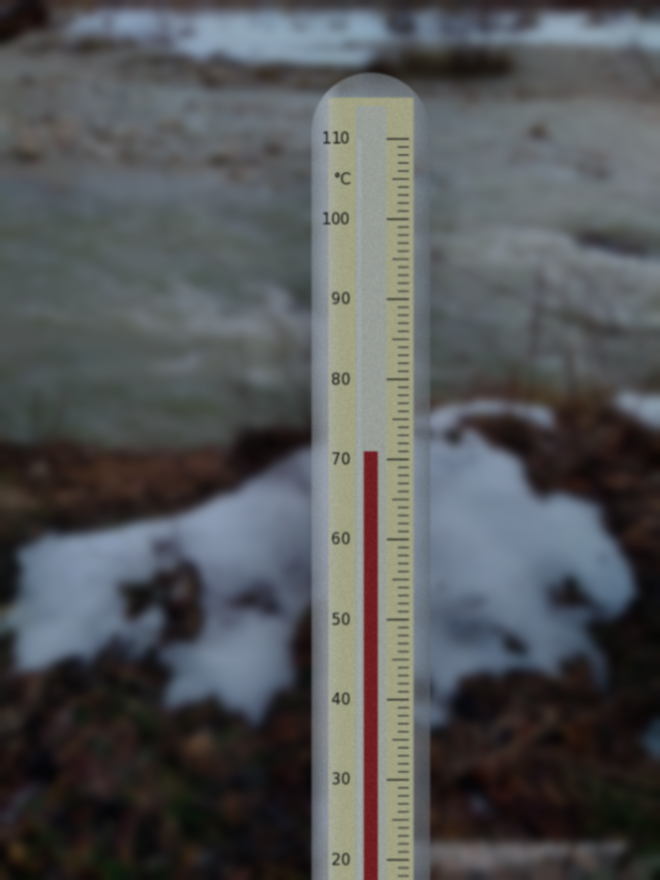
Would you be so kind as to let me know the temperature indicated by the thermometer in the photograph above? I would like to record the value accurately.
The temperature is 71 °C
